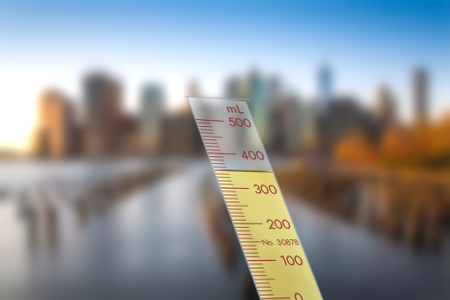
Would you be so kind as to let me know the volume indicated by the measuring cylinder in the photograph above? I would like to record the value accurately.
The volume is 350 mL
